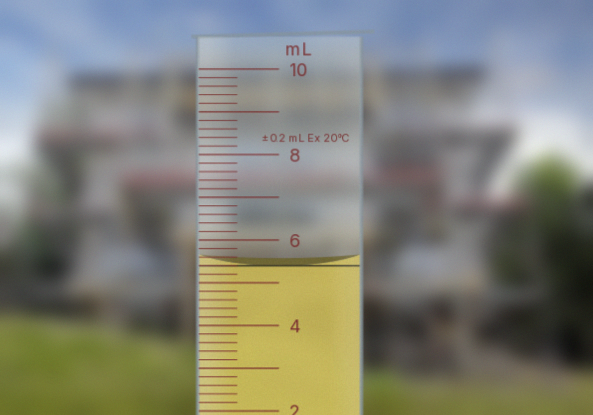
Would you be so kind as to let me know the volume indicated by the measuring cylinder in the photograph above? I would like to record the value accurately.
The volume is 5.4 mL
